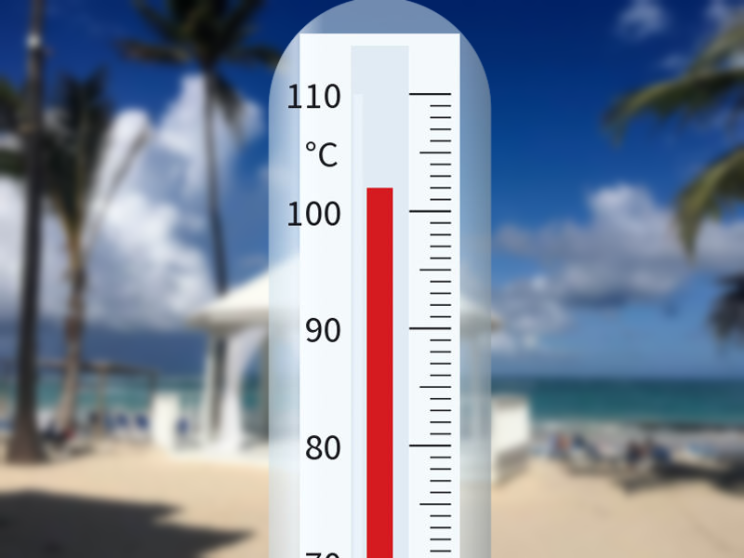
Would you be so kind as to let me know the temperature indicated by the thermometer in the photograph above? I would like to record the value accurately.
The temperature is 102 °C
